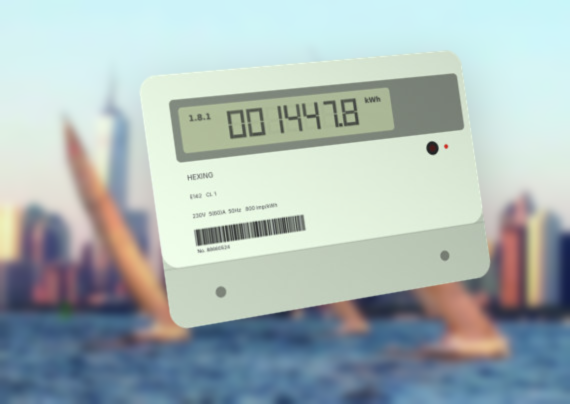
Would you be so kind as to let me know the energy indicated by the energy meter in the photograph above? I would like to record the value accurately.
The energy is 1447.8 kWh
